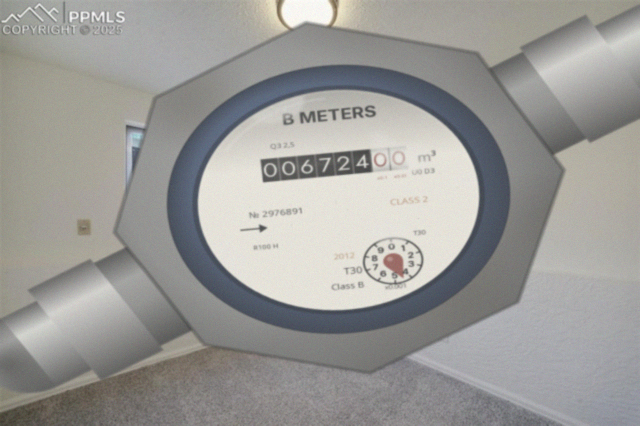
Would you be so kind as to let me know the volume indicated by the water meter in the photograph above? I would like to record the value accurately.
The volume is 6724.004 m³
